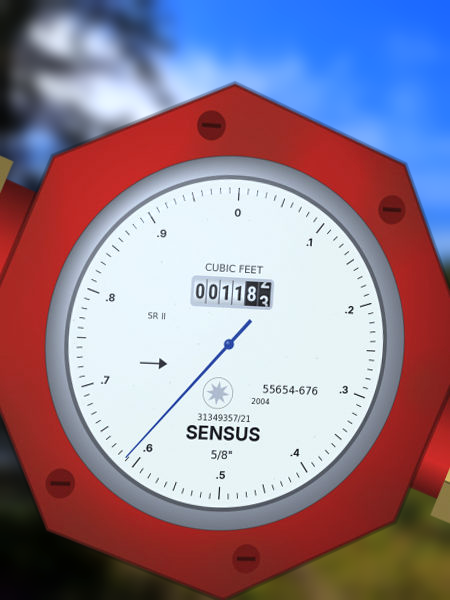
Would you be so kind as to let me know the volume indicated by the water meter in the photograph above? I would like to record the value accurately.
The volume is 1182.61 ft³
